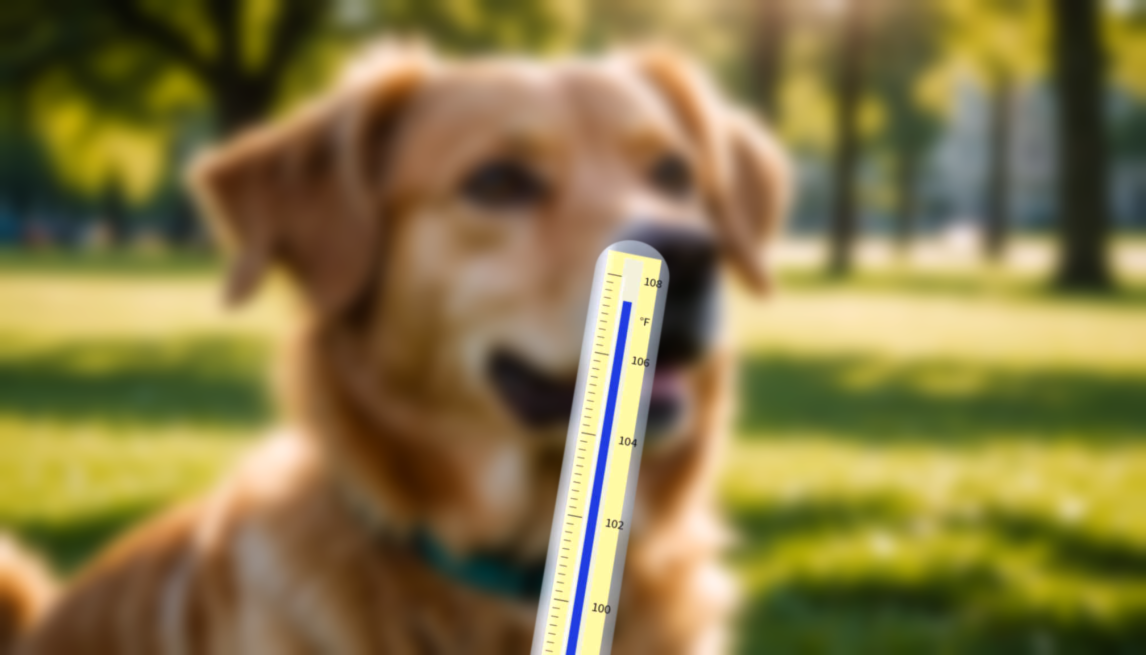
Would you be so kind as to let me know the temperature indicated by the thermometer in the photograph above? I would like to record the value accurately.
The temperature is 107.4 °F
